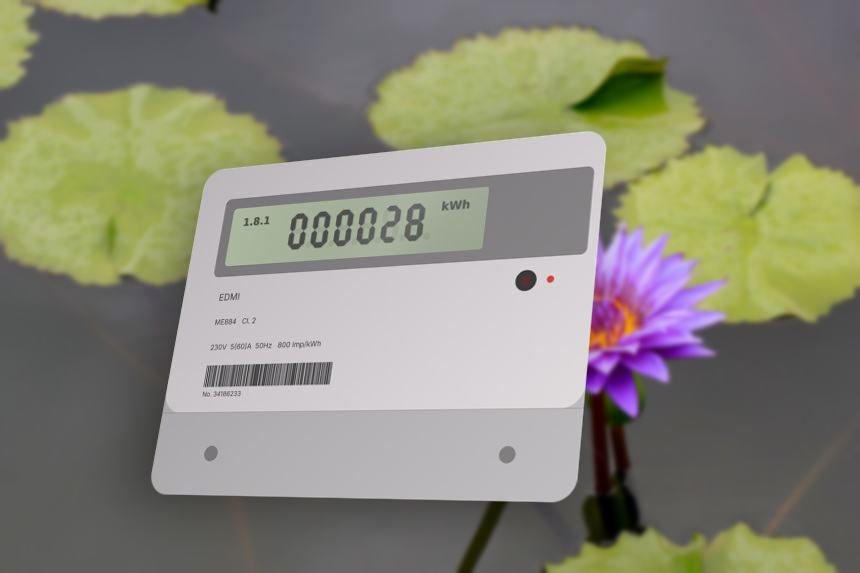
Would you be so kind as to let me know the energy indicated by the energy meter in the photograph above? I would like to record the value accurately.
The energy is 28 kWh
